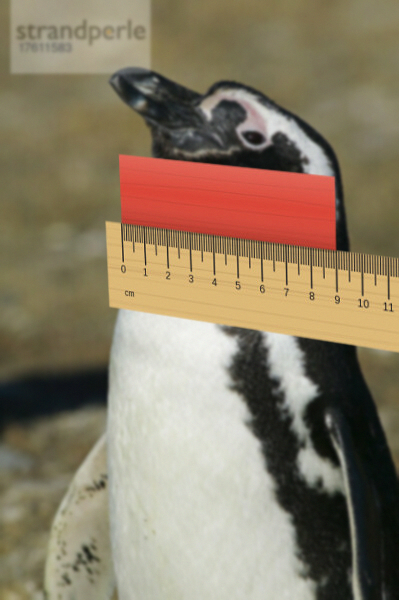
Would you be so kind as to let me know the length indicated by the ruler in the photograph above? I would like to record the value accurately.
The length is 9 cm
